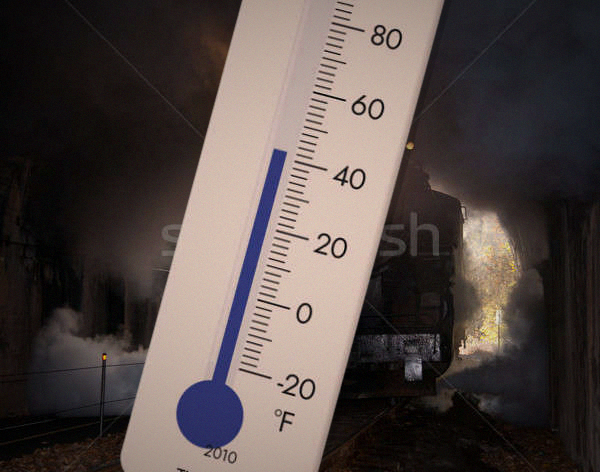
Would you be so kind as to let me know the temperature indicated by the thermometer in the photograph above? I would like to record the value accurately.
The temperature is 42 °F
